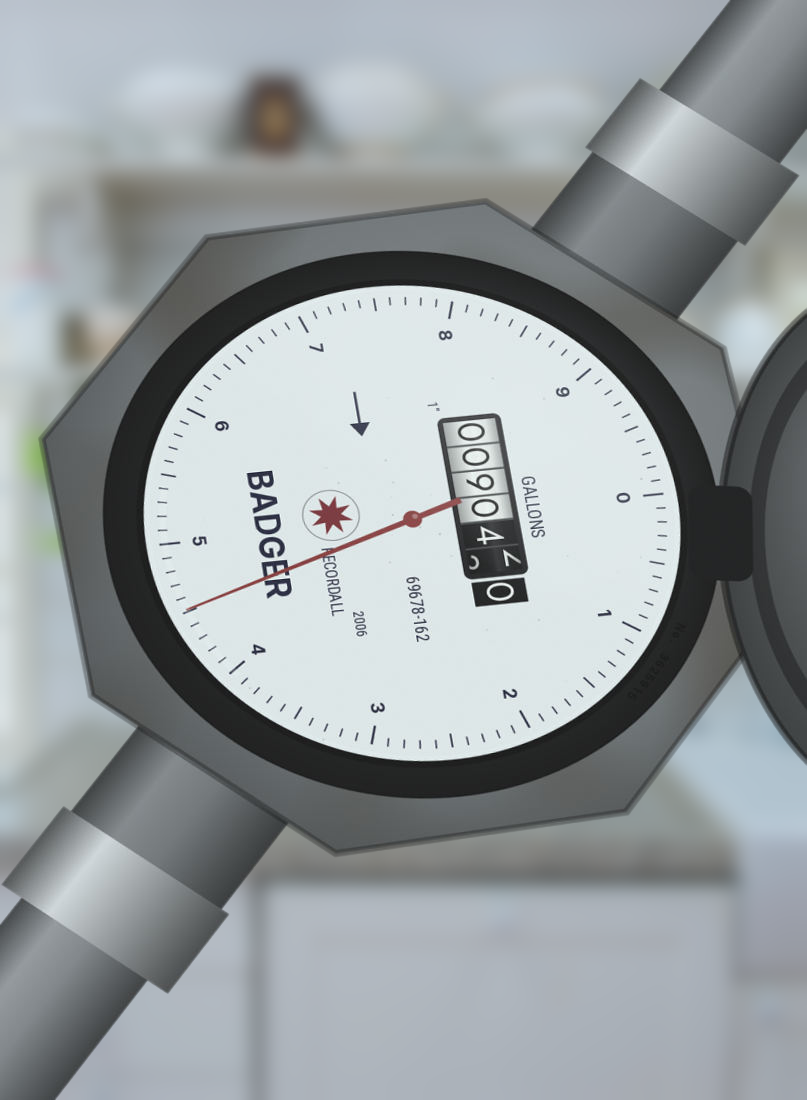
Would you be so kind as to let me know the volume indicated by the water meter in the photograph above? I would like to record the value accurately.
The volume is 90424.5 gal
